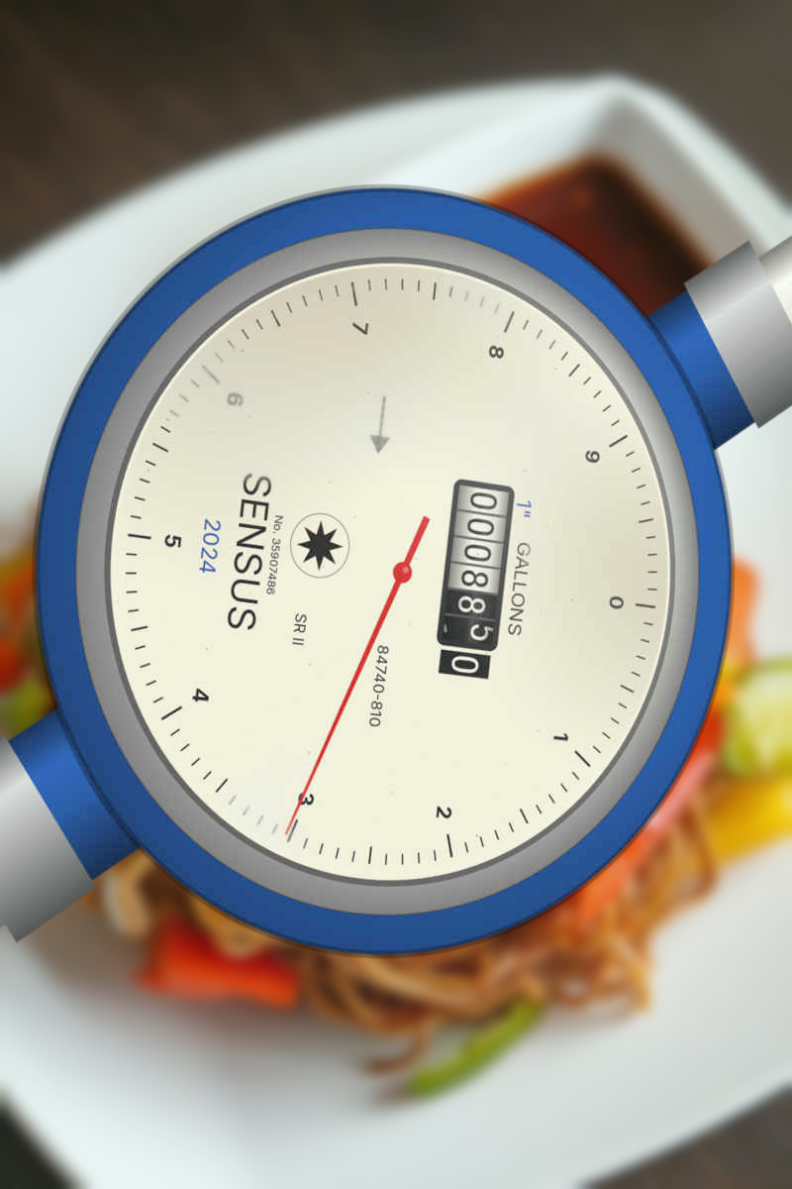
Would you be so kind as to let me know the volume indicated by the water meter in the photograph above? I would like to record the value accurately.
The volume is 8853.0 gal
